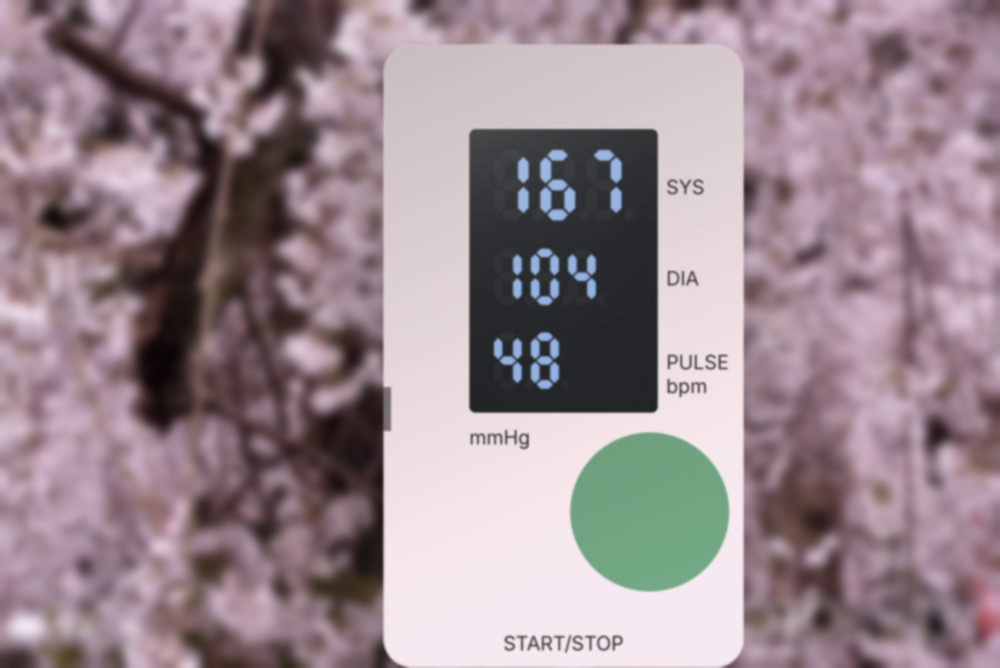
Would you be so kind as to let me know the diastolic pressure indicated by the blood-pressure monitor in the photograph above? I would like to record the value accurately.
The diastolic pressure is 104 mmHg
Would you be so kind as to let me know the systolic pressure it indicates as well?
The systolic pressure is 167 mmHg
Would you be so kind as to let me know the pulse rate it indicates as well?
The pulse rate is 48 bpm
